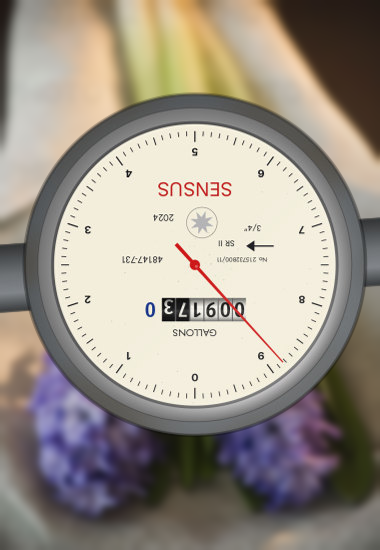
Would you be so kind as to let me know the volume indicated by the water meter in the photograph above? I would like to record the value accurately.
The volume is 91728.8 gal
